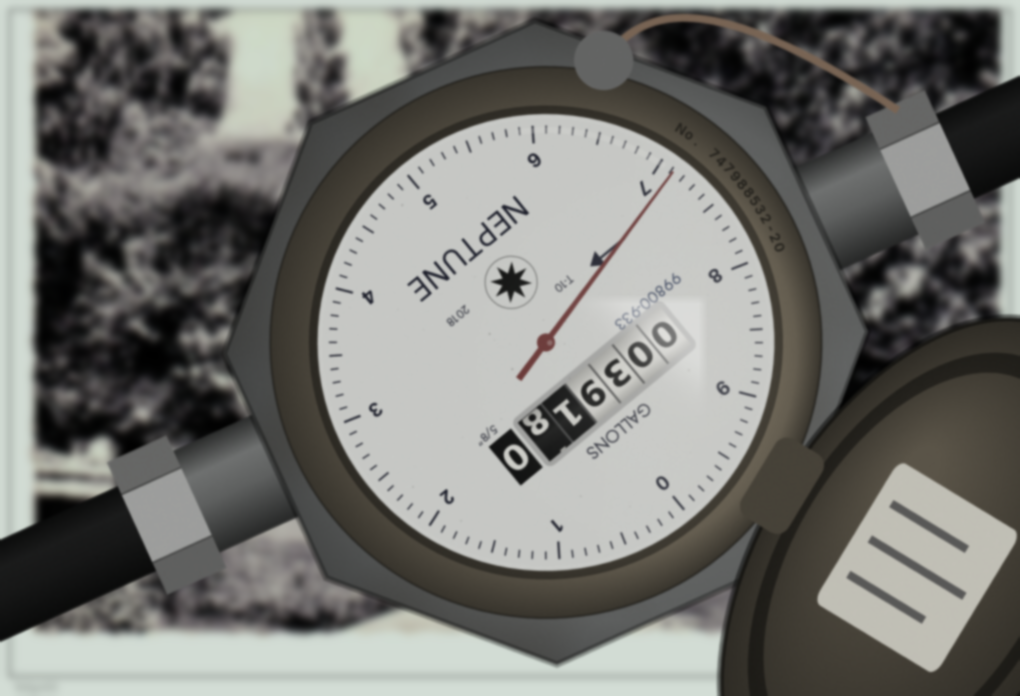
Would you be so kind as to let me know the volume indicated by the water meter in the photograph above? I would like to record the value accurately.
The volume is 39177.1 gal
